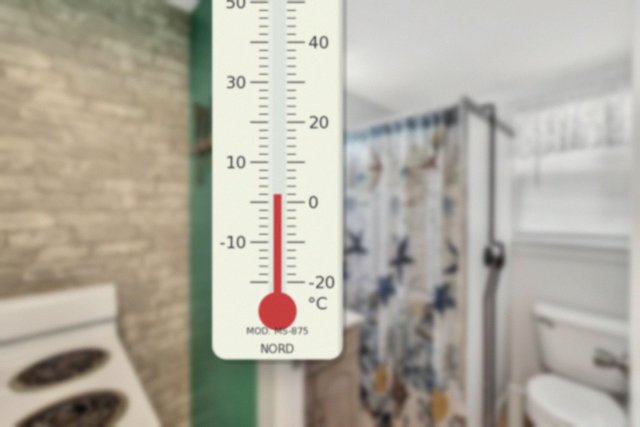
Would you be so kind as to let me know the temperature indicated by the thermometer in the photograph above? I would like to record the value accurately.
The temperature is 2 °C
